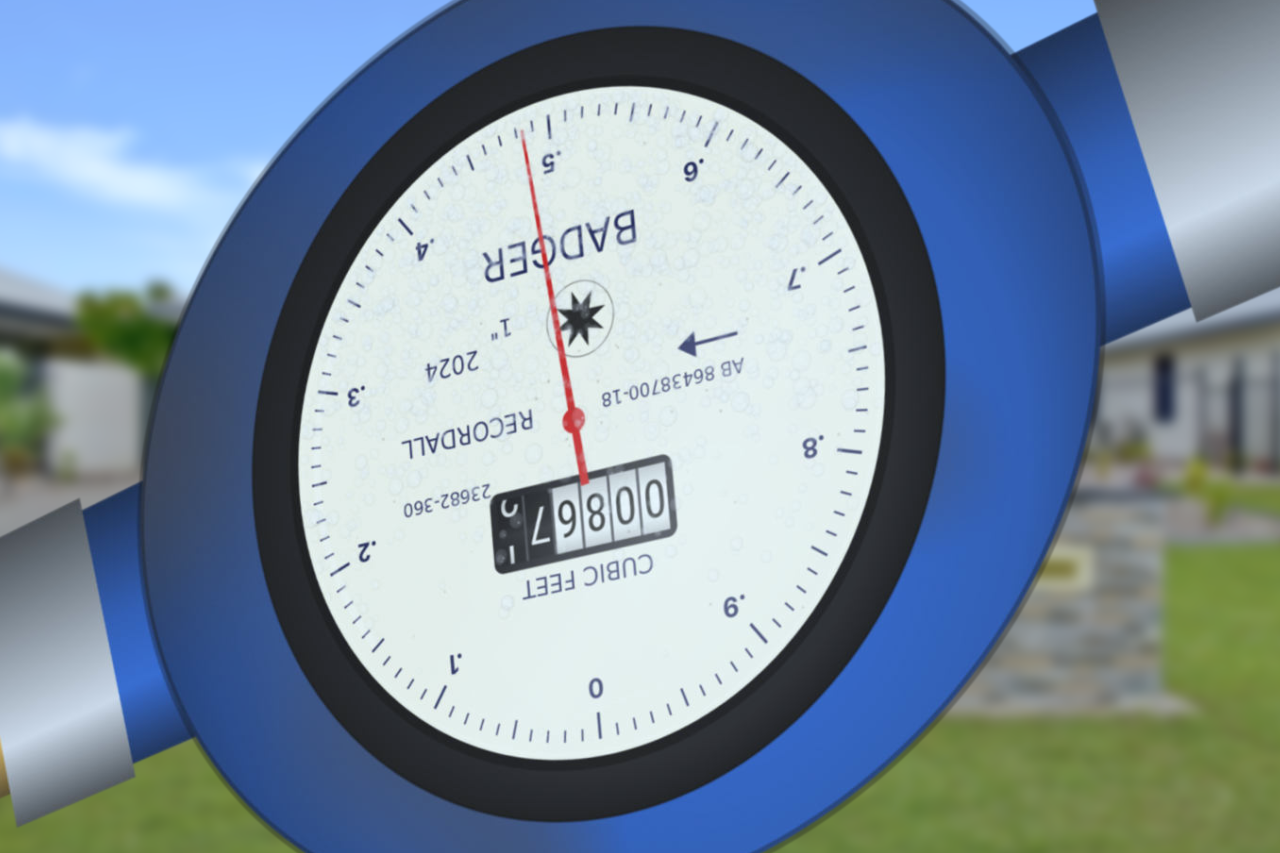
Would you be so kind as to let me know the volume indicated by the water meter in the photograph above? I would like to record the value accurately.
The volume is 8671.48 ft³
